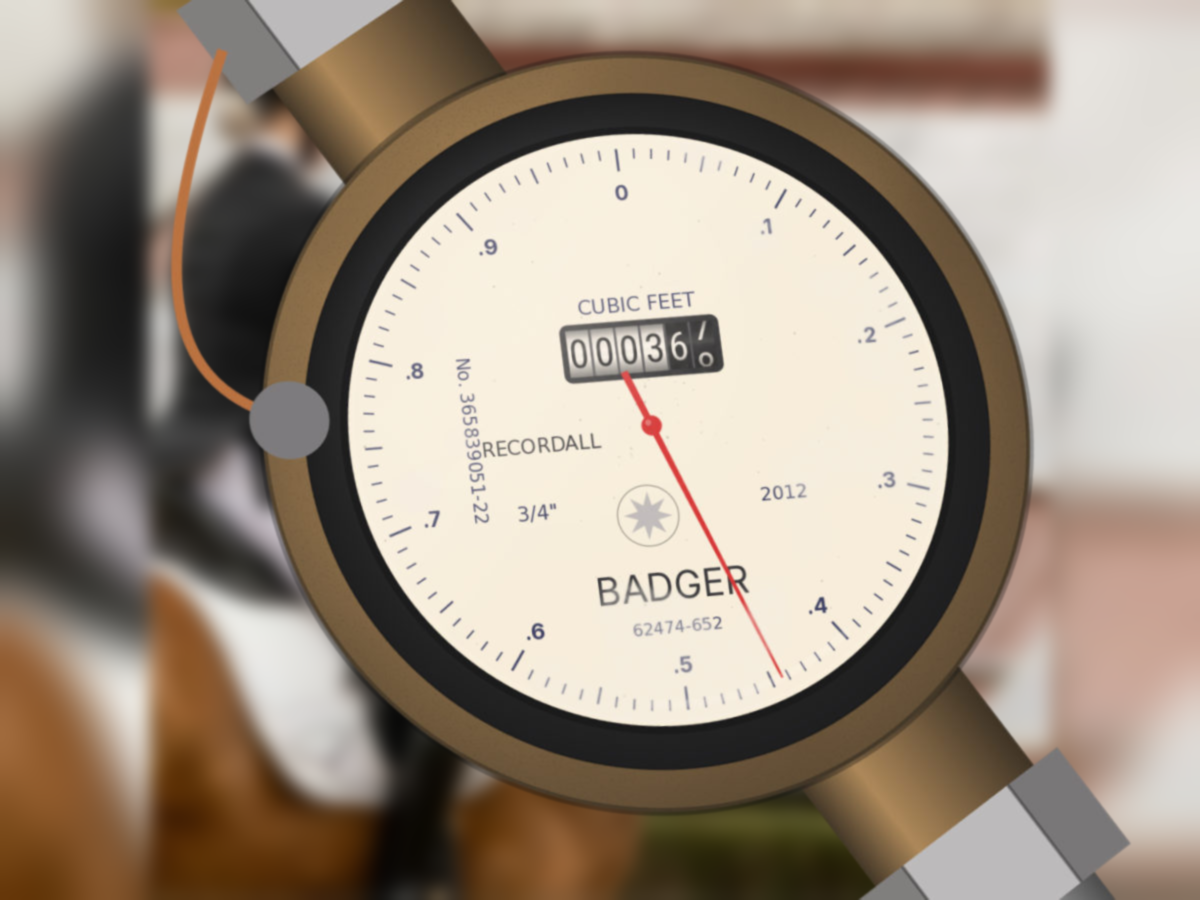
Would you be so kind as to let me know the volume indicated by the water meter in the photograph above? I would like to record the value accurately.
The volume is 367.44 ft³
